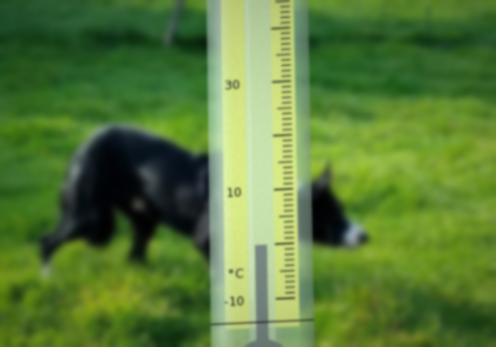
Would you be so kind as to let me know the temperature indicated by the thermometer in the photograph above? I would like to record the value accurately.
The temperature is 0 °C
